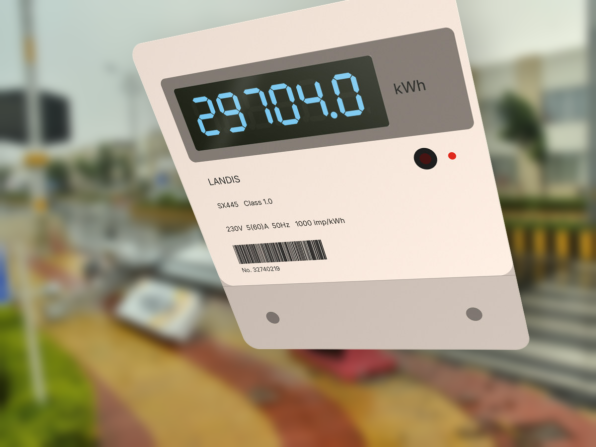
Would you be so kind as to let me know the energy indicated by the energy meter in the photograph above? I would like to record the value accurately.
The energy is 29704.0 kWh
